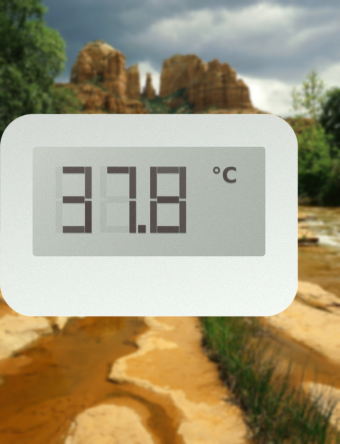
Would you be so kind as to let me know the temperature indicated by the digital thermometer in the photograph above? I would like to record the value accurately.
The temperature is 37.8 °C
